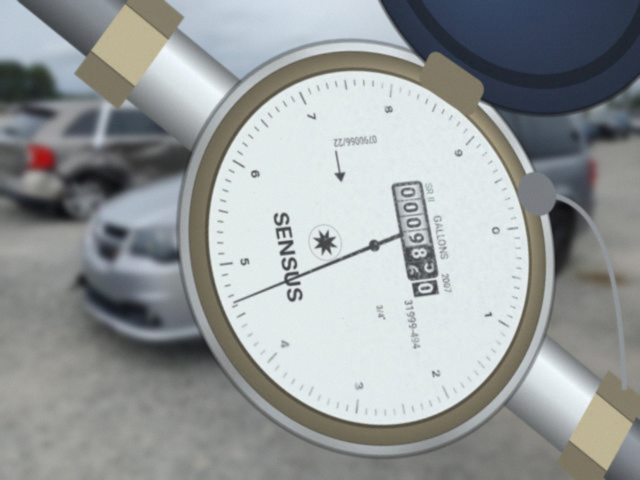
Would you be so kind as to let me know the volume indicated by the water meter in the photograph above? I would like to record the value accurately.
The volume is 9854.6 gal
